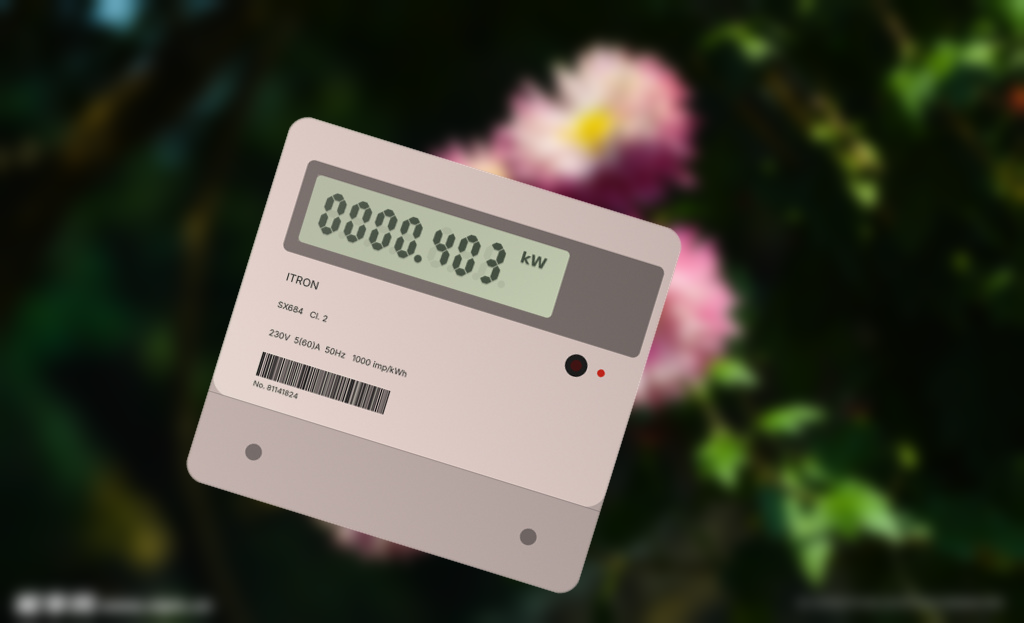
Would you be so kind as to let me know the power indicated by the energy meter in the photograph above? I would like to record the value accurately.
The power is 0.403 kW
